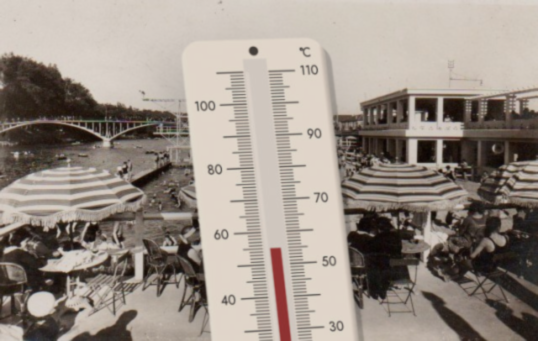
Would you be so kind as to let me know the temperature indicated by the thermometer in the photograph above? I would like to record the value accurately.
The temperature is 55 °C
